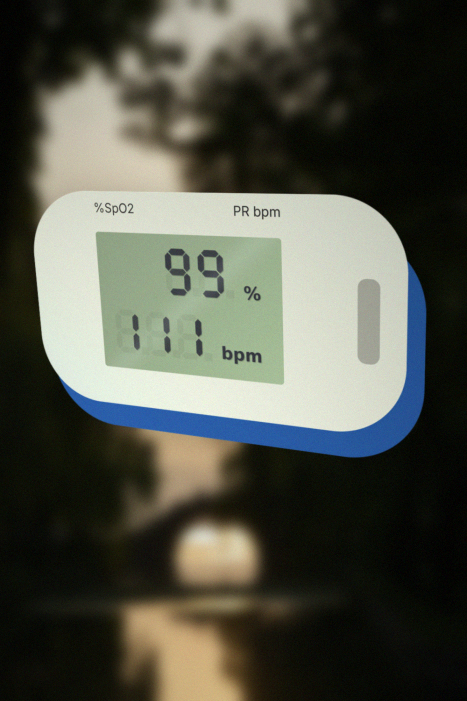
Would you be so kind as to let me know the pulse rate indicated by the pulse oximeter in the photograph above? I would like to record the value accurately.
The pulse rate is 111 bpm
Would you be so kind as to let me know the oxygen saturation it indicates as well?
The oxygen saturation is 99 %
